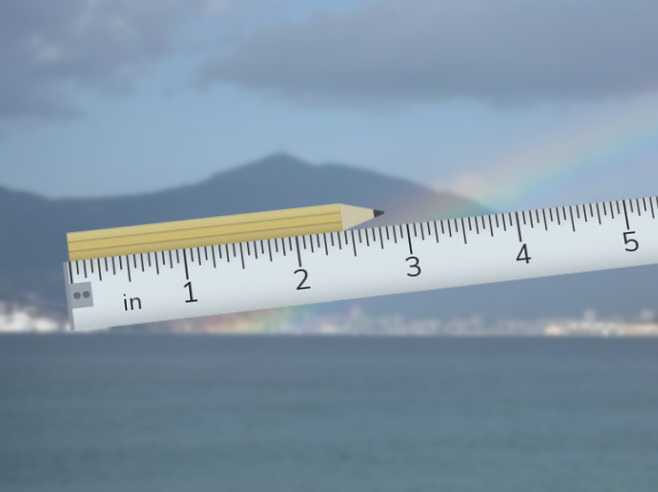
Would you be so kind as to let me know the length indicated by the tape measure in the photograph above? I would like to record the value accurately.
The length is 2.8125 in
